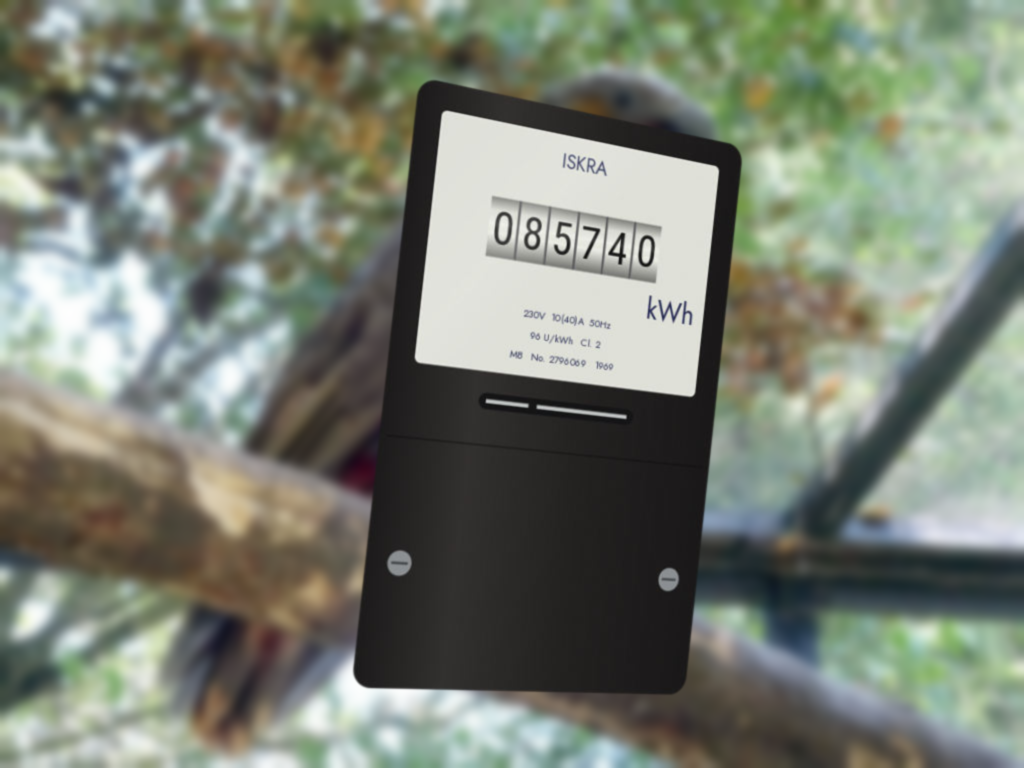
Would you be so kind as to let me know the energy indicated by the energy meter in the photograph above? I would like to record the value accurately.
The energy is 85740 kWh
